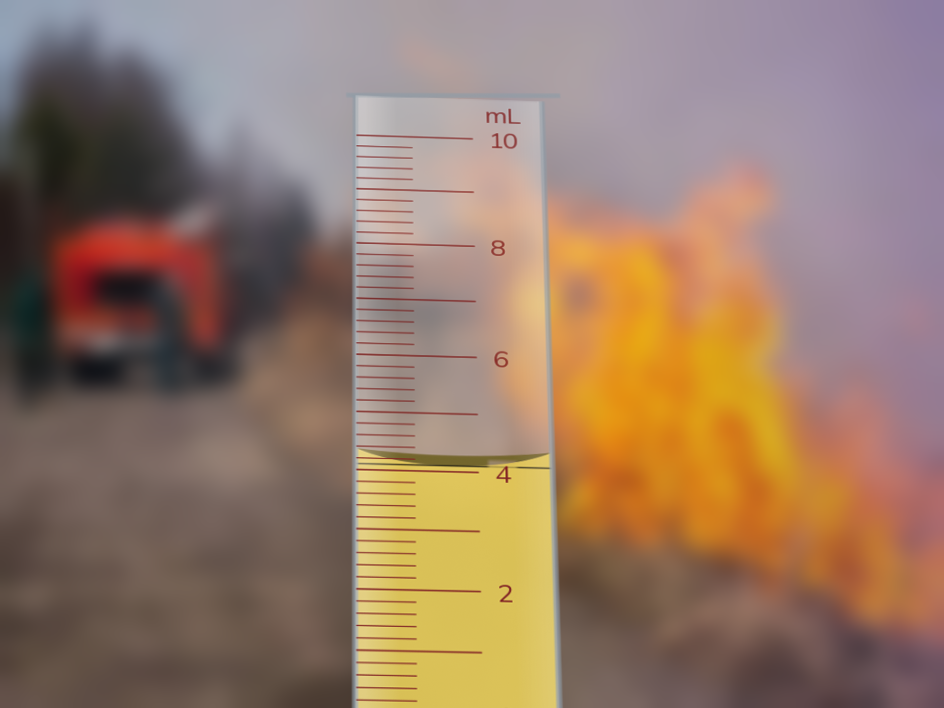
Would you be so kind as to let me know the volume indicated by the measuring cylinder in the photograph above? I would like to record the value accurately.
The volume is 4.1 mL
